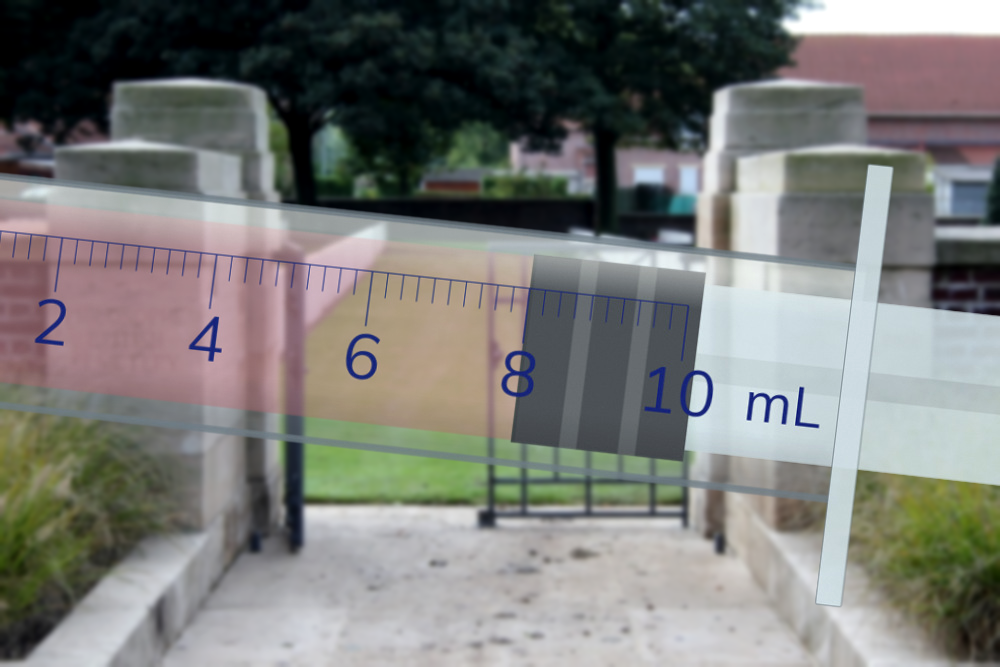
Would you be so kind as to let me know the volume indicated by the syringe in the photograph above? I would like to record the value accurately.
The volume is 8 mL
